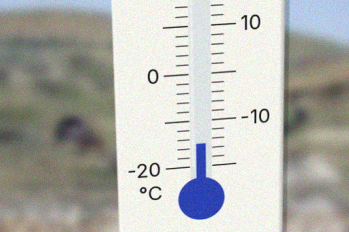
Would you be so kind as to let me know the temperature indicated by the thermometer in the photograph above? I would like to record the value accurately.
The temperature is -15 °C
